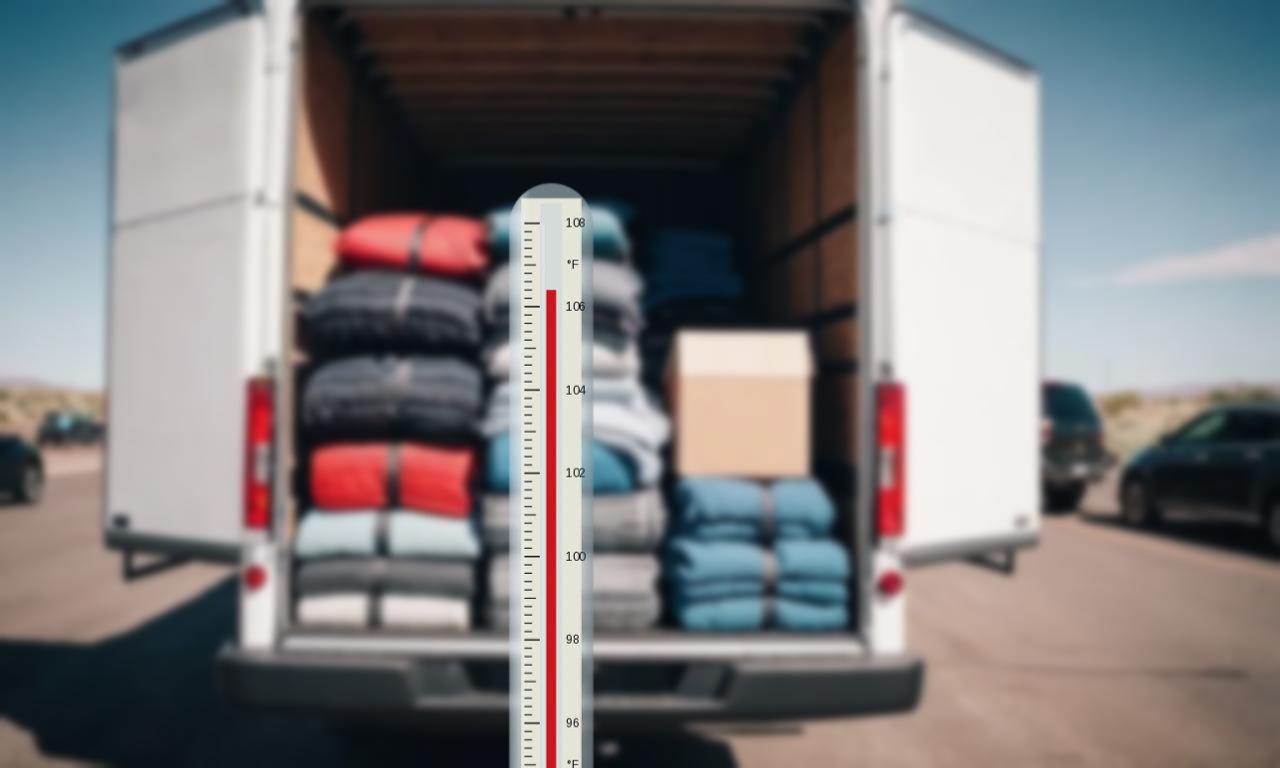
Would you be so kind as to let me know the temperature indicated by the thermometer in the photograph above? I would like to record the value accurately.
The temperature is 106.4 °F
